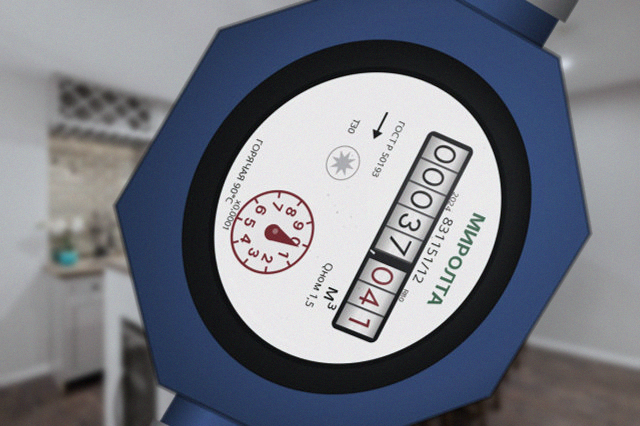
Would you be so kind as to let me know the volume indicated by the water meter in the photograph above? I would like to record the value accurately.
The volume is 37.0410 m³
